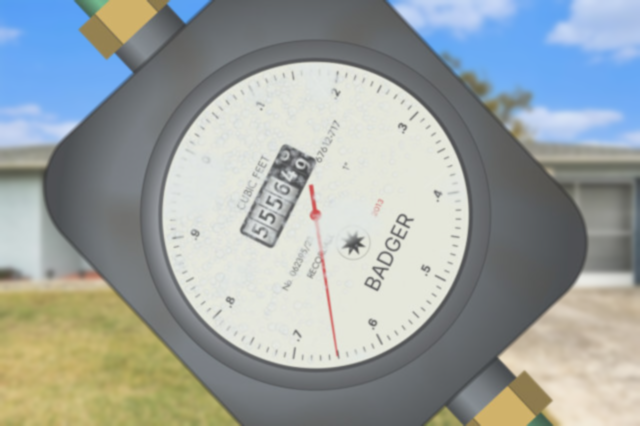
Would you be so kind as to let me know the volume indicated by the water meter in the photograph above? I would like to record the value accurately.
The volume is 555648.65 ft³
